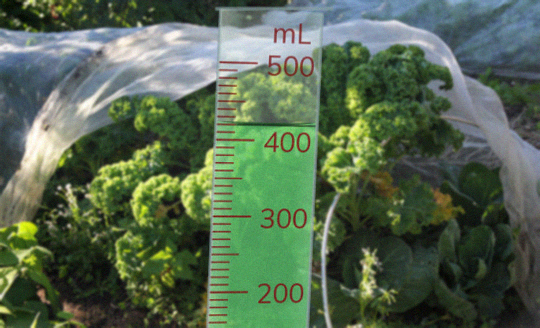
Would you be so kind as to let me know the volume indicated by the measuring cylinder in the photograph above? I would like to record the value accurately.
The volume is 420 mL
